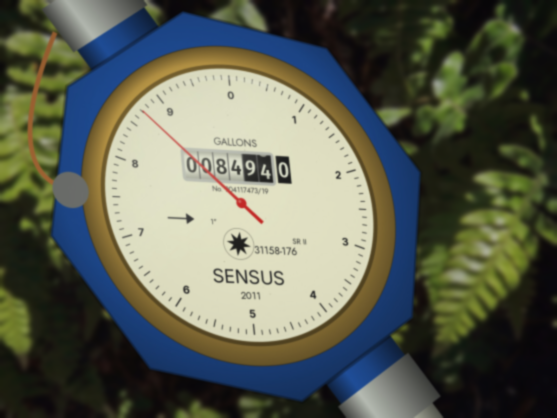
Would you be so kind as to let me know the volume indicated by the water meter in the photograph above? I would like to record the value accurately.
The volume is 84938.7 gal
